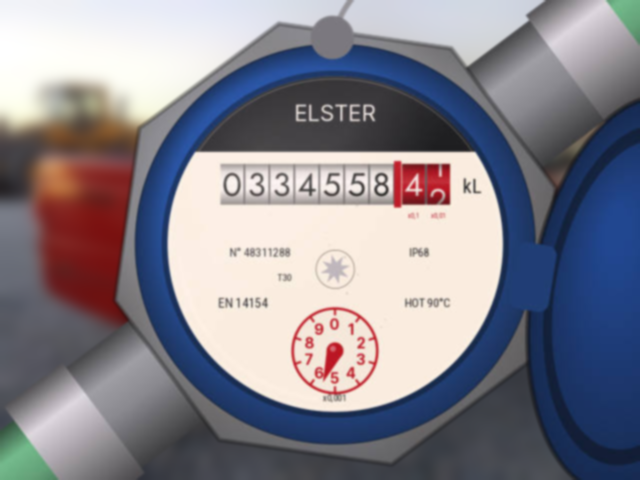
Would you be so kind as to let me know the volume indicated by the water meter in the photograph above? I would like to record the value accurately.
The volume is 334558.415 kL
